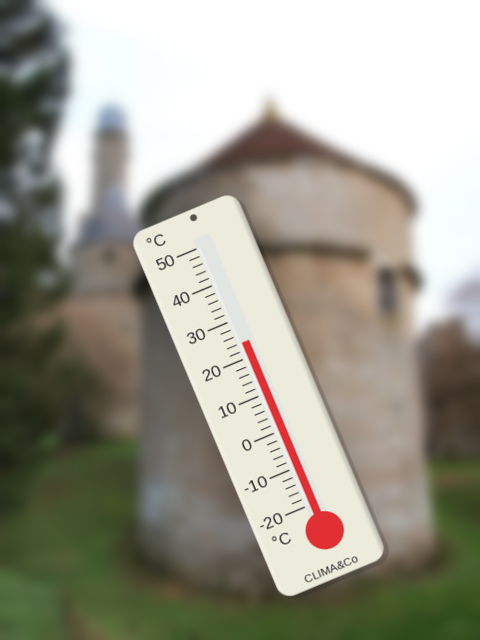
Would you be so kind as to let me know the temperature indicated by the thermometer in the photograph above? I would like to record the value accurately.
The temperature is 24 °C
